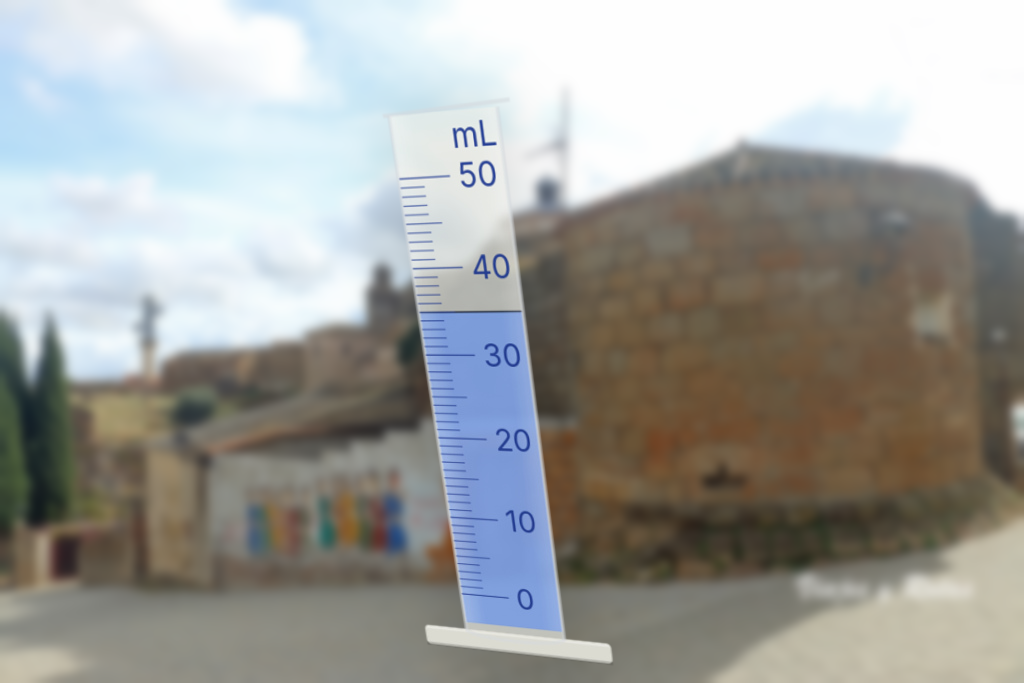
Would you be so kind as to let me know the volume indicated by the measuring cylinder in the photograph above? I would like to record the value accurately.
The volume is 35 mL
